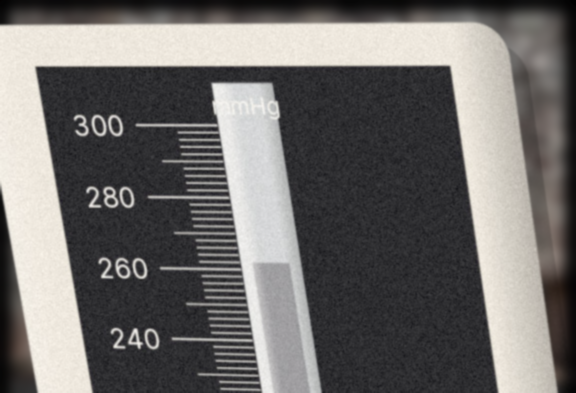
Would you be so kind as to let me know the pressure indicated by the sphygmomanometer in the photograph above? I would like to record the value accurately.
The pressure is 262 mmHg
